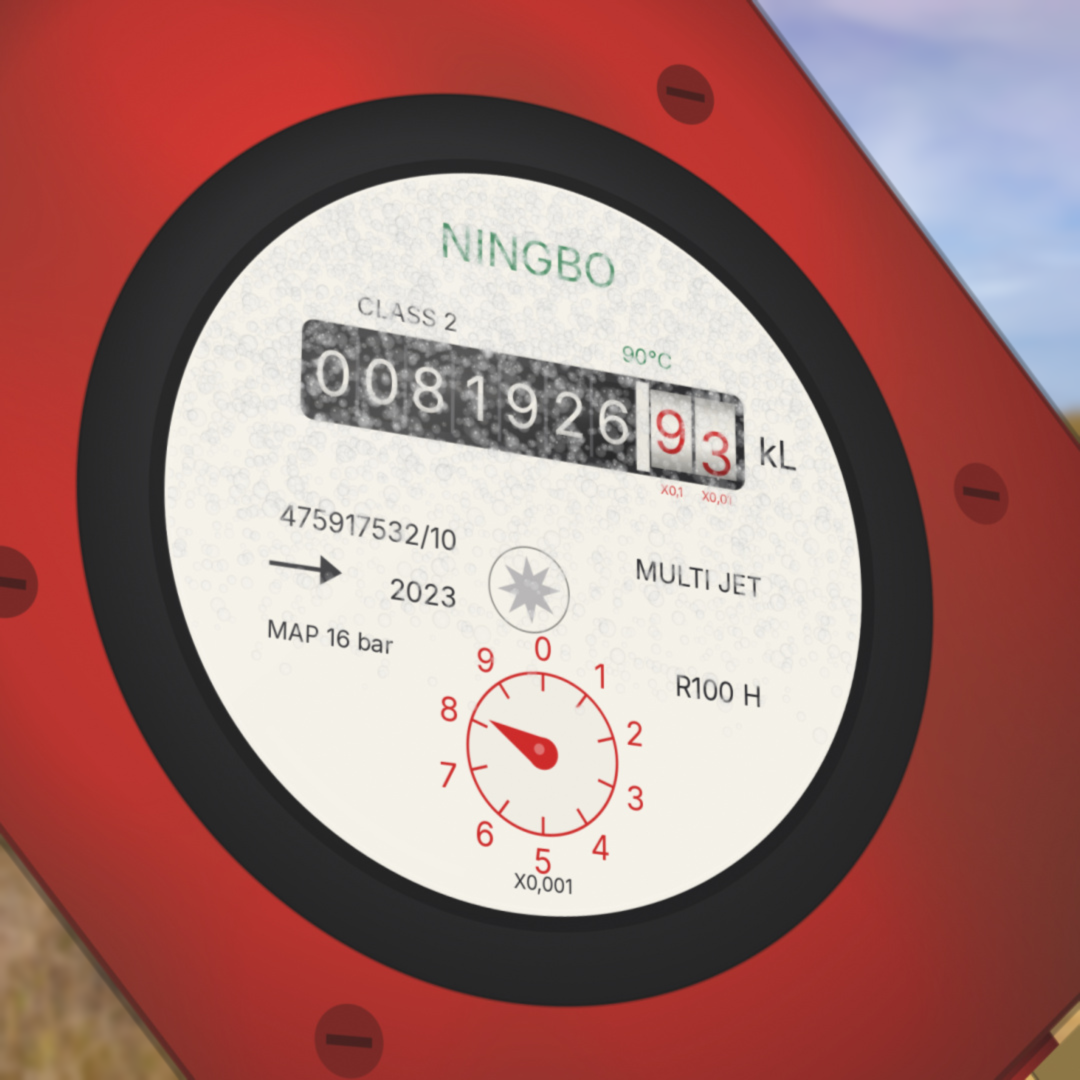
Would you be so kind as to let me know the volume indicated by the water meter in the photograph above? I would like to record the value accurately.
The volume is 81926.928 kL
